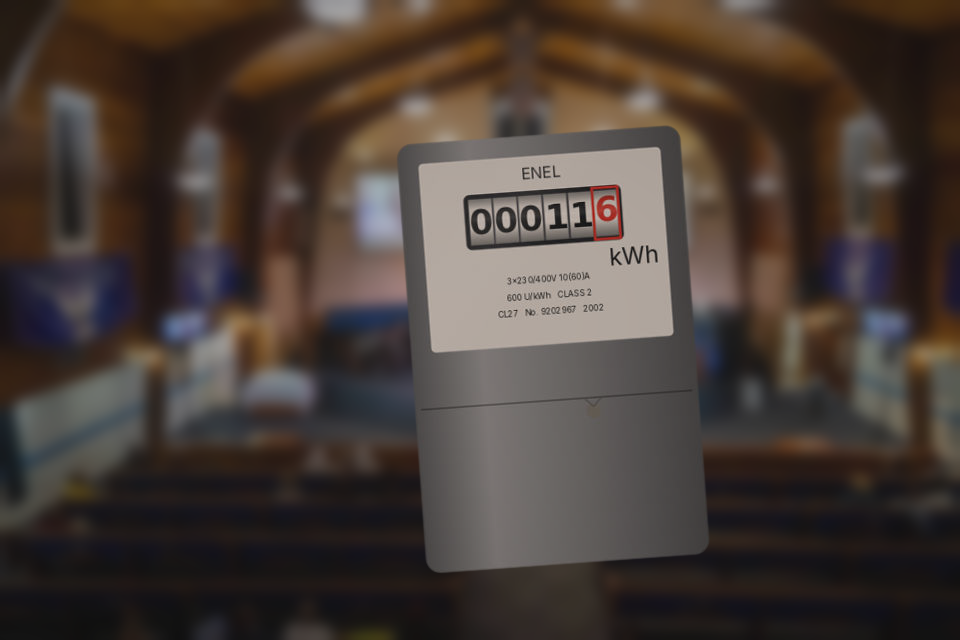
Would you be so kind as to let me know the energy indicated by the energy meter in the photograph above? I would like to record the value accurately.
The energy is 11.6 kWh
